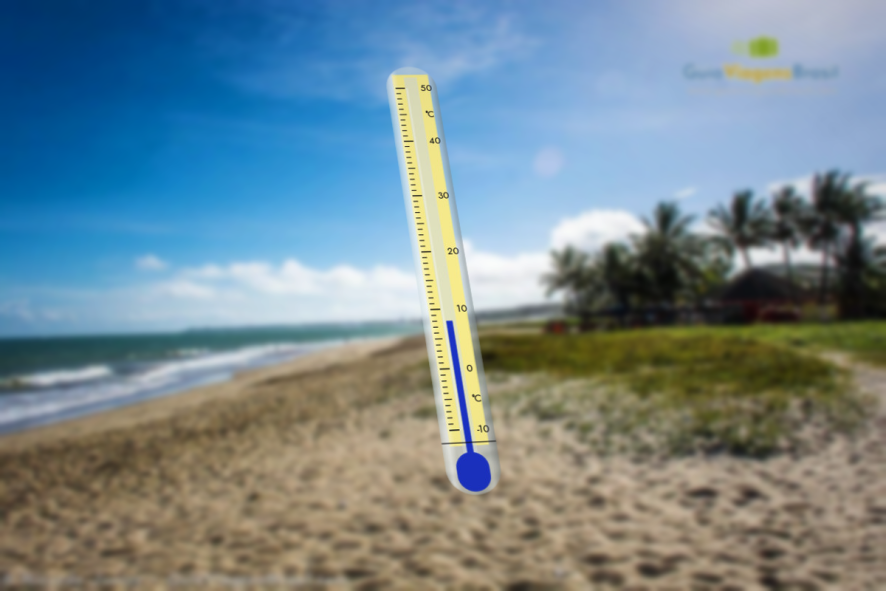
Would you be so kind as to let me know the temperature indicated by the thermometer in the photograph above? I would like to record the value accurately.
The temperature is 8 °C
